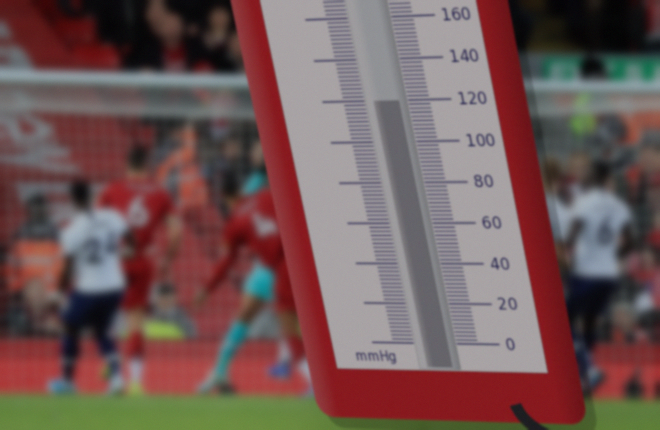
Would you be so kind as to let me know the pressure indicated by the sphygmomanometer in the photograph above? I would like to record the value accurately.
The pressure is 120 mmHg
